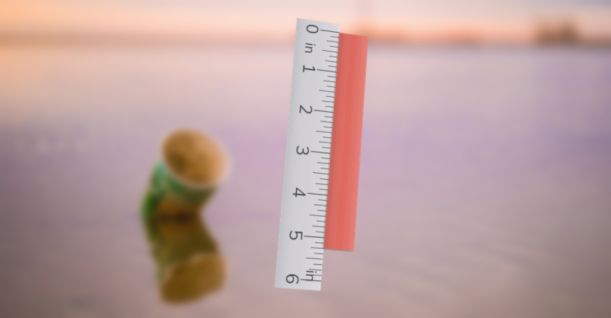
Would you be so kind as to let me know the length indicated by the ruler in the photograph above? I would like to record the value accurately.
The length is 5.25 in
